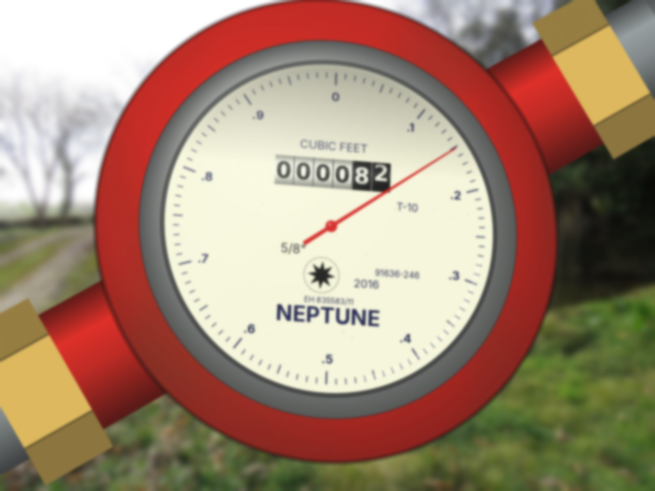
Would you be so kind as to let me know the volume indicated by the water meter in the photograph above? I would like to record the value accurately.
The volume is 82.15 ft³
